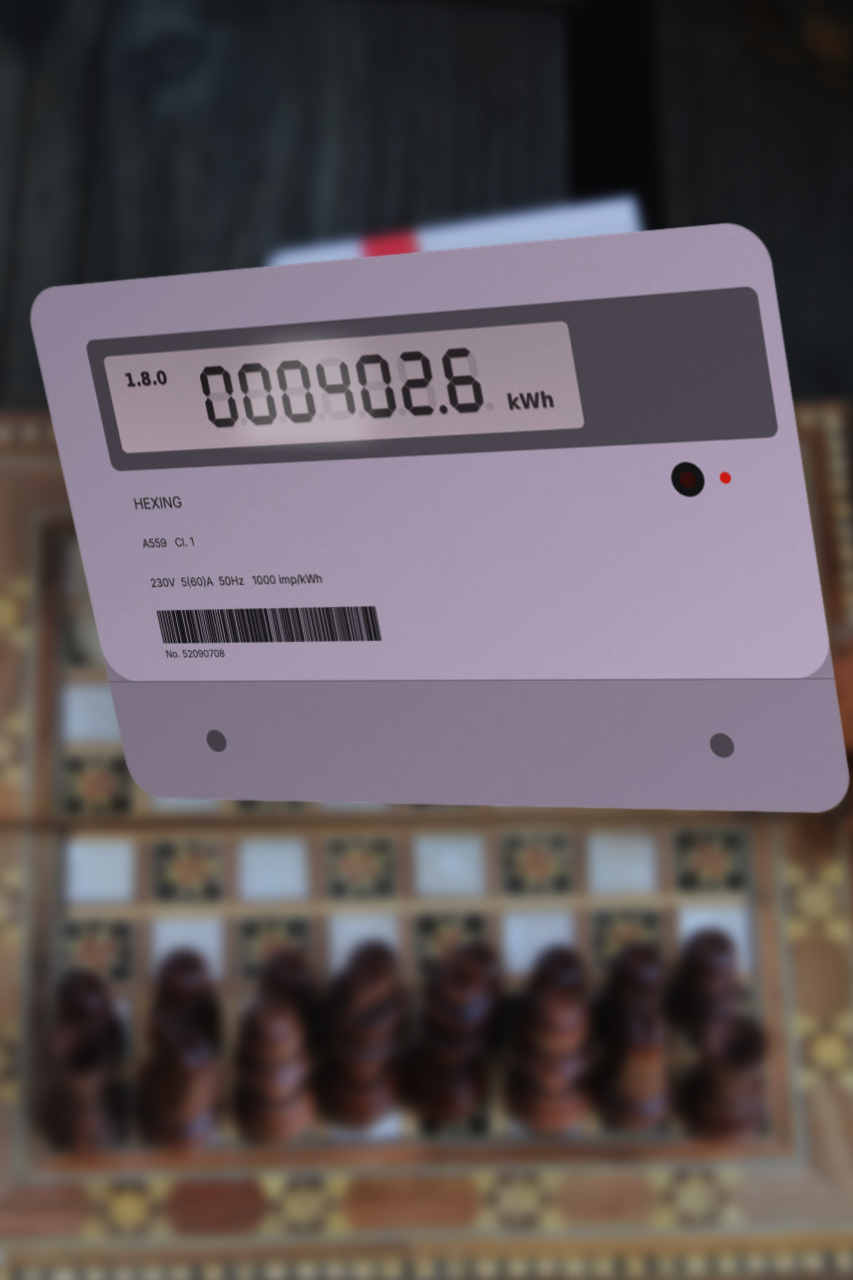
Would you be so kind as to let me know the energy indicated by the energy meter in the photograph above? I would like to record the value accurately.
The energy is 402.6 kWh
